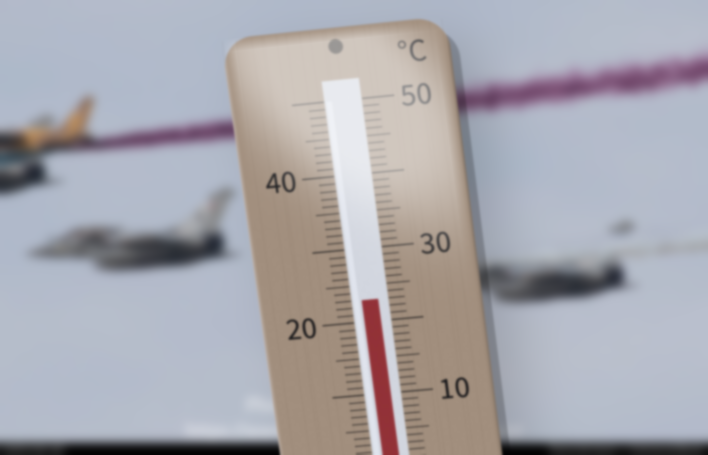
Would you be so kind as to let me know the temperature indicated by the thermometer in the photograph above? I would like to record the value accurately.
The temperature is 23 °C
